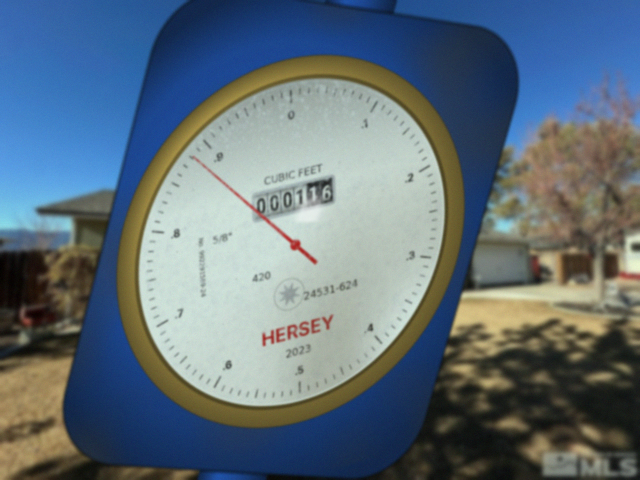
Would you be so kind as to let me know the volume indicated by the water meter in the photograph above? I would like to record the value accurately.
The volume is 115.88 ft³
